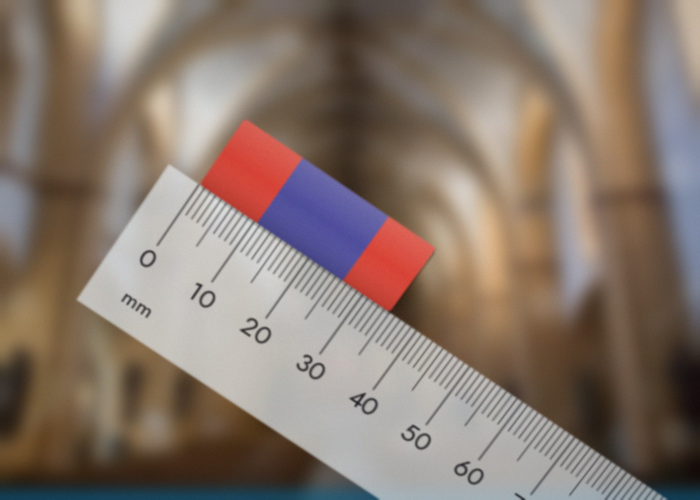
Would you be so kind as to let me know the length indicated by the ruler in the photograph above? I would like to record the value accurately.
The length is 35 mm
